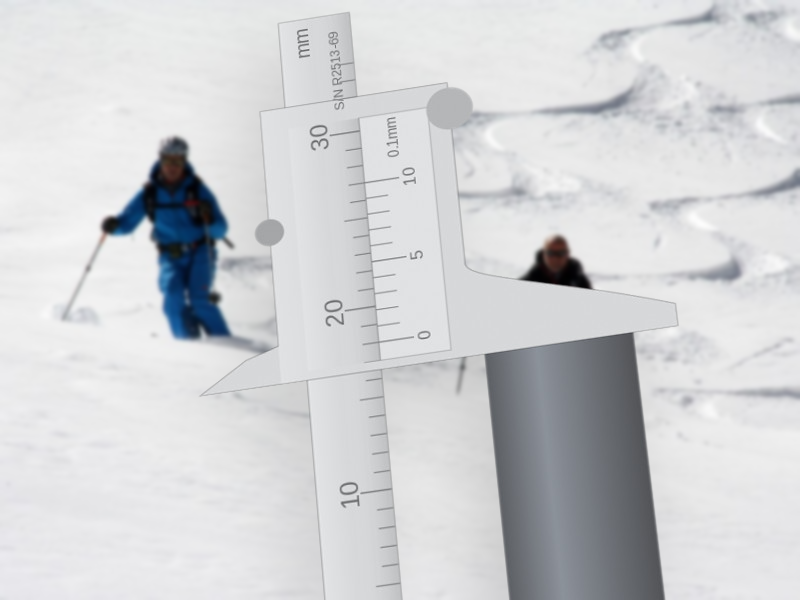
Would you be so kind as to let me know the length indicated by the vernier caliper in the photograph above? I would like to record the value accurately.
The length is 18.0 mm
